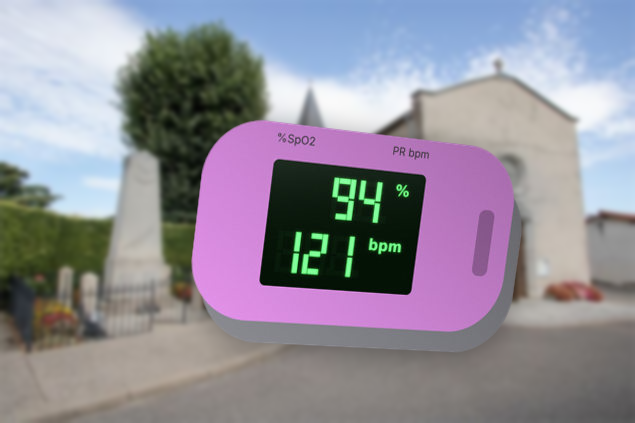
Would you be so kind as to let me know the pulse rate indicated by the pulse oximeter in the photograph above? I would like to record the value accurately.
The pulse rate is 121 bpm
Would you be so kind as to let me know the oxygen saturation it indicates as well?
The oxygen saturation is 94 %
